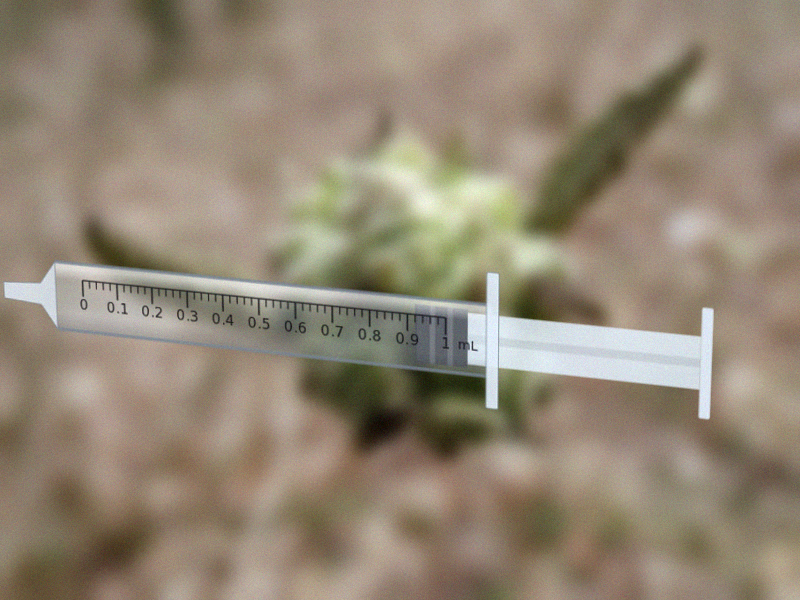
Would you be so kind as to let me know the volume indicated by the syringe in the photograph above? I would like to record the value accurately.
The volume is 0.92 mL
